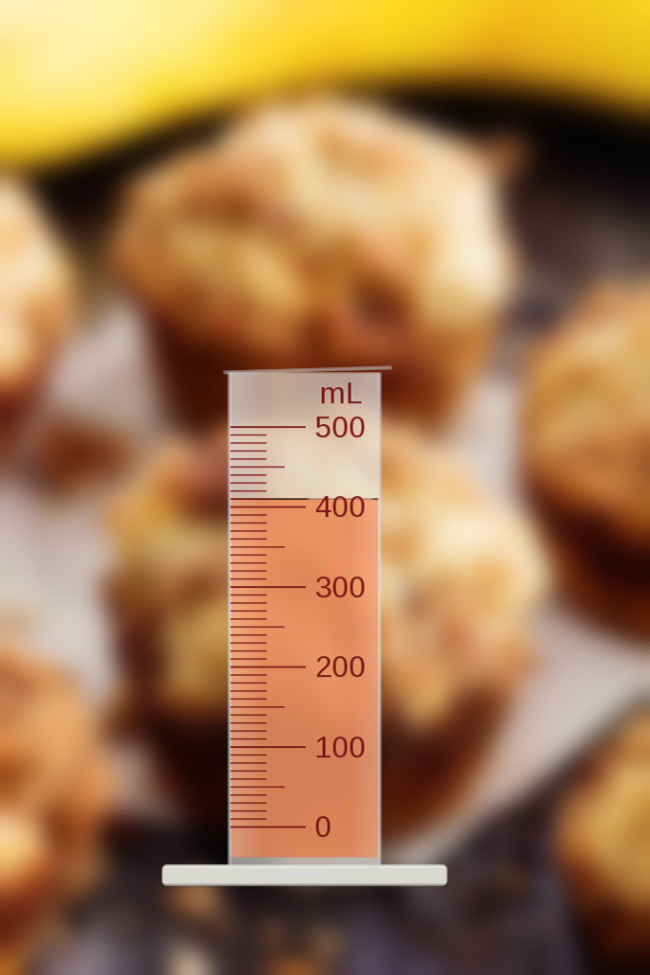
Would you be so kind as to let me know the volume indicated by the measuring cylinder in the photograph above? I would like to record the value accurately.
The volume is 410 mL
